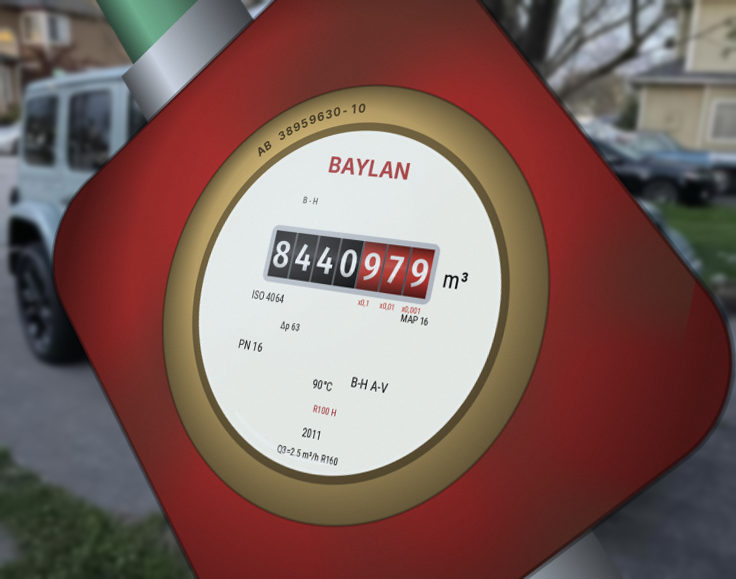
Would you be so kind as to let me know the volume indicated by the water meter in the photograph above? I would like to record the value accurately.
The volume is 8440.979 m³
